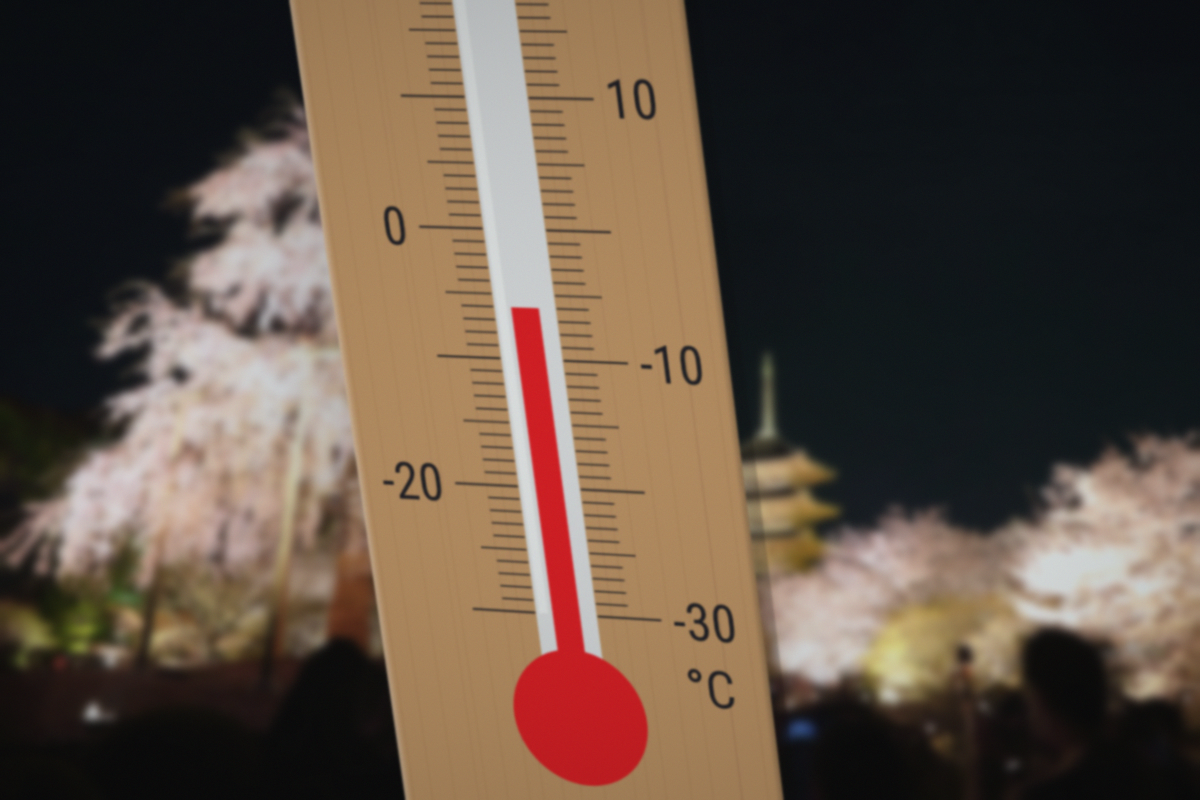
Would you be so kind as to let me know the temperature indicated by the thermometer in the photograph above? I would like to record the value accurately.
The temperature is -6 °C
